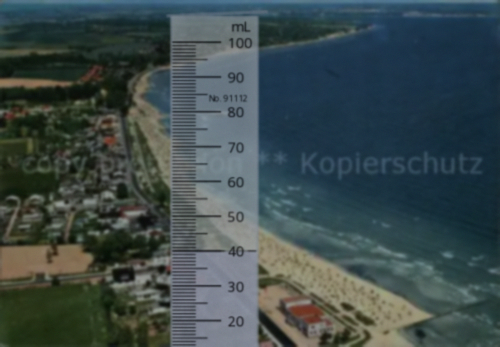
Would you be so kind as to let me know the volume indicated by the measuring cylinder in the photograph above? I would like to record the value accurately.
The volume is 40 mL
